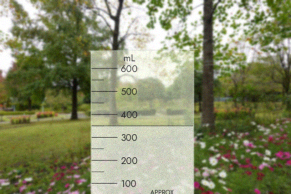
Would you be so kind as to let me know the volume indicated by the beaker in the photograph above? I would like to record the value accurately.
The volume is 350 mL
